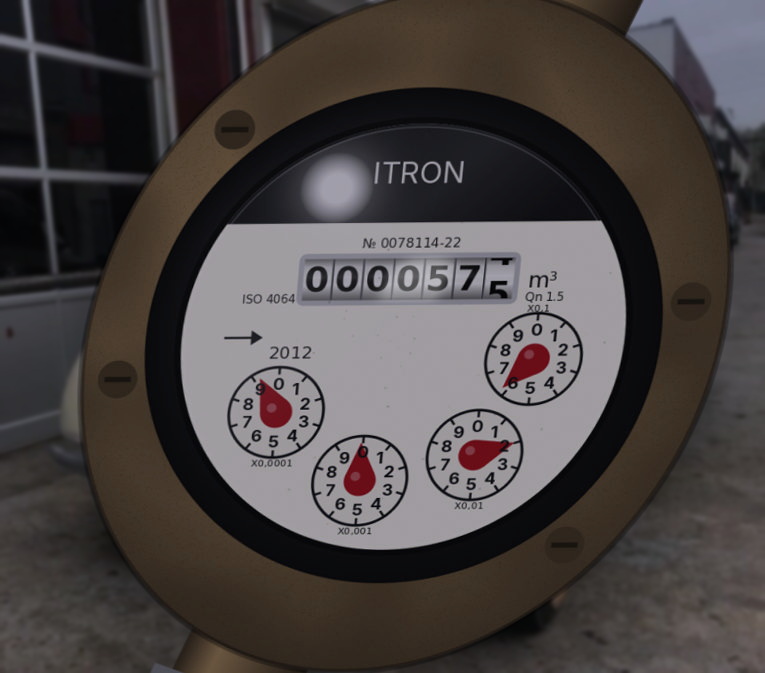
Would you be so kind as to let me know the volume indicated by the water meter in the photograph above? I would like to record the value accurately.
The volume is 574.6199 m³
